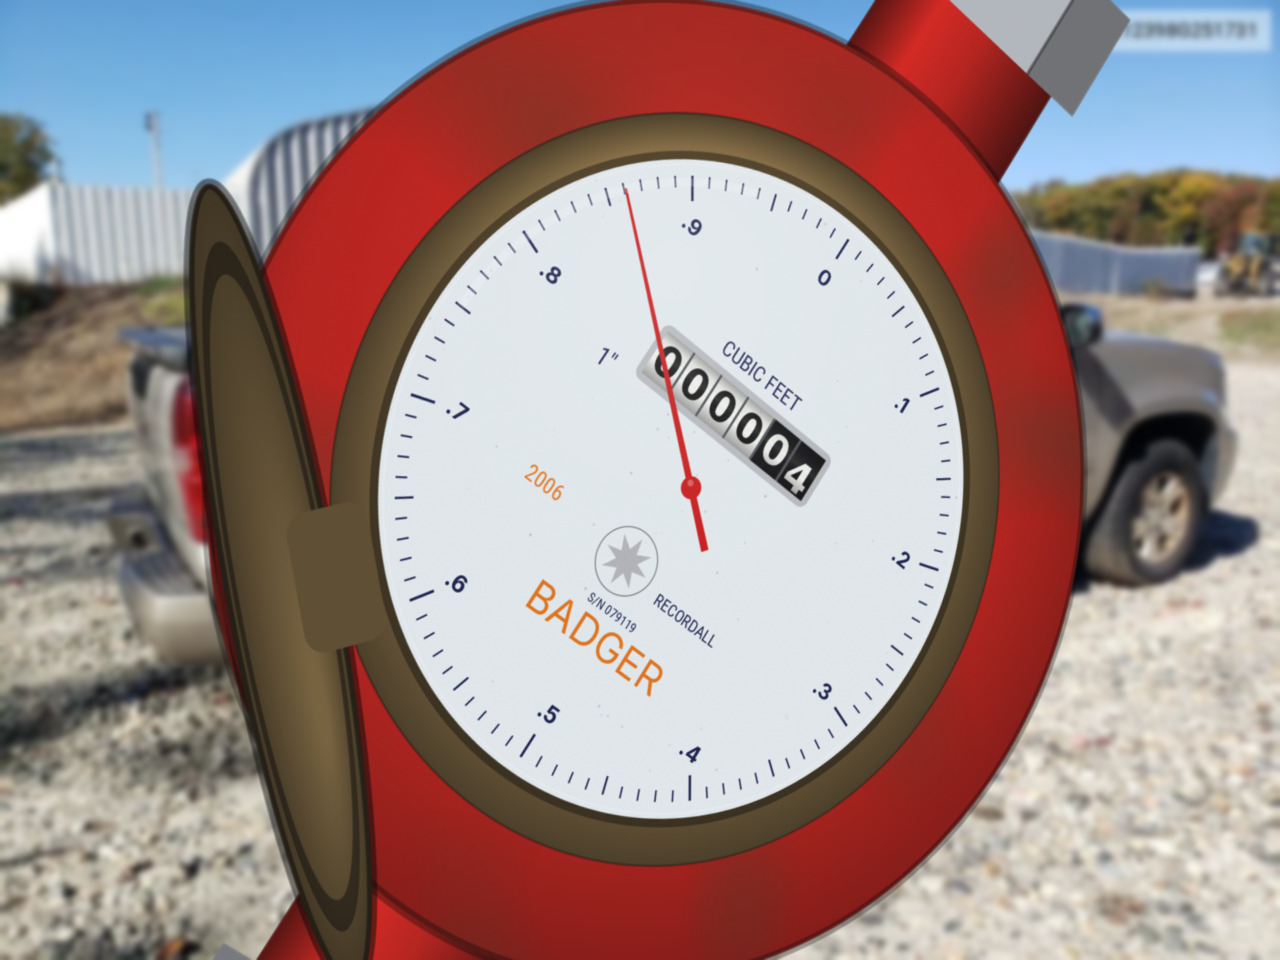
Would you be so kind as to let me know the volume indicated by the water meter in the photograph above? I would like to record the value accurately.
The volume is 3.86 ft³
